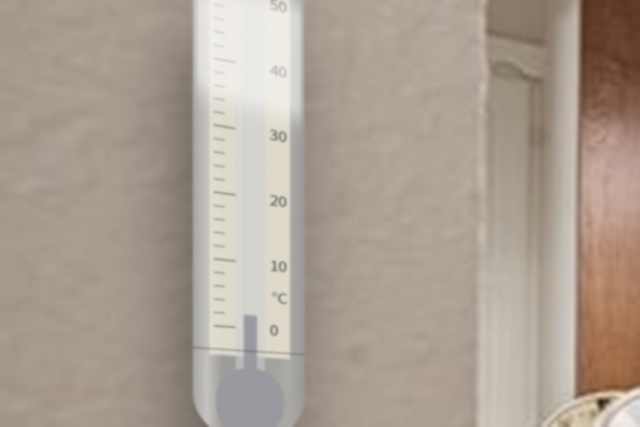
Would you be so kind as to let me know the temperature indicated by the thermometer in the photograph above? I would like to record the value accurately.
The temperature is 2 °C
